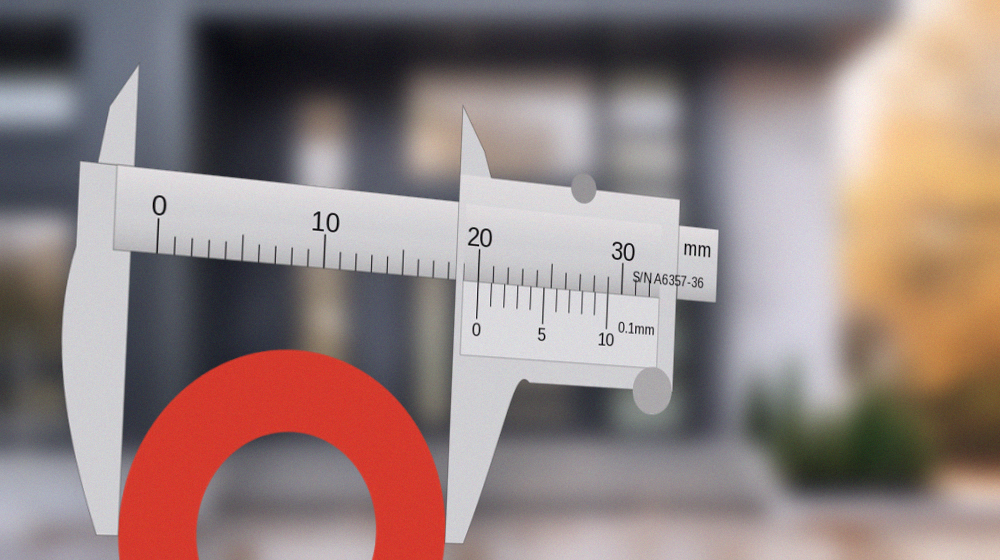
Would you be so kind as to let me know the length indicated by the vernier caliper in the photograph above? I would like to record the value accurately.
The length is 20.0 mm
